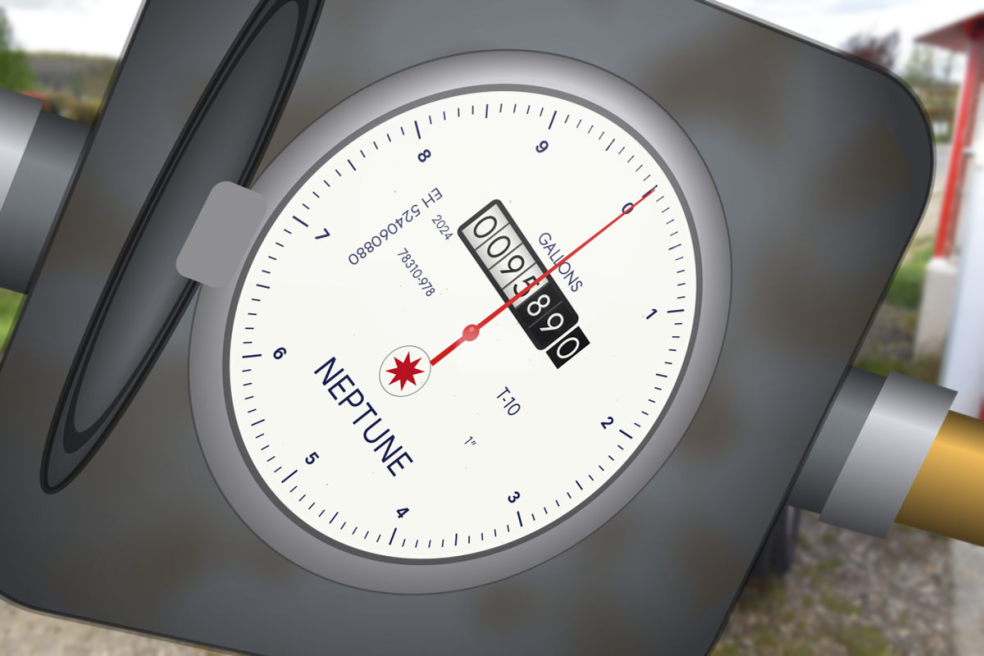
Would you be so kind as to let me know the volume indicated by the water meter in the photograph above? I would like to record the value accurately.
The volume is 95890.0 gal
